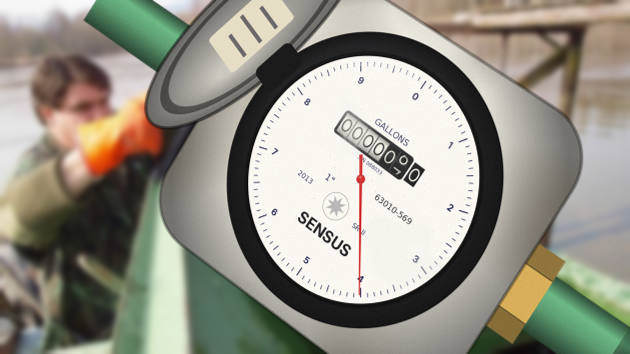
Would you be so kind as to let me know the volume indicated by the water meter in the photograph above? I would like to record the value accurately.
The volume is 64.0 gal
